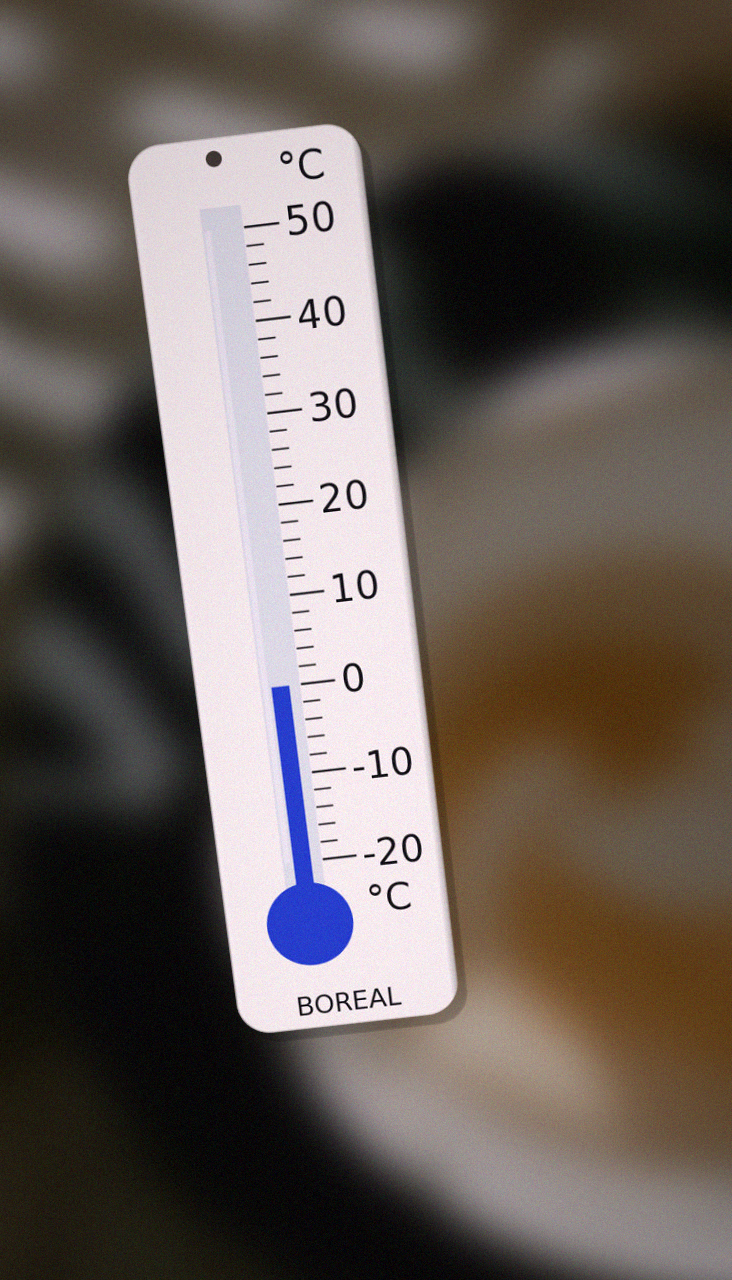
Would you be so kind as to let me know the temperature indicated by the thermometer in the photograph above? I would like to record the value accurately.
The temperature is 0 °C
